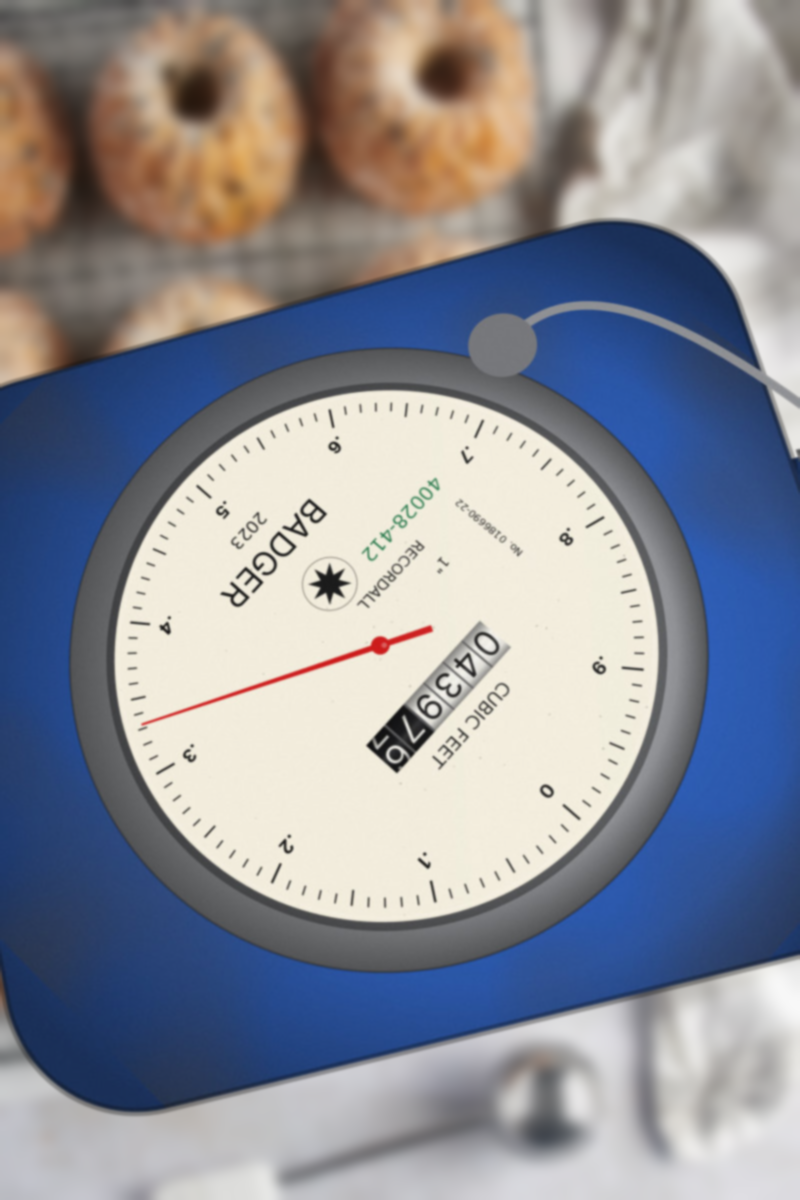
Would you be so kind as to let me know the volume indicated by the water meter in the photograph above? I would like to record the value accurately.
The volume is 43976.33 ft³
